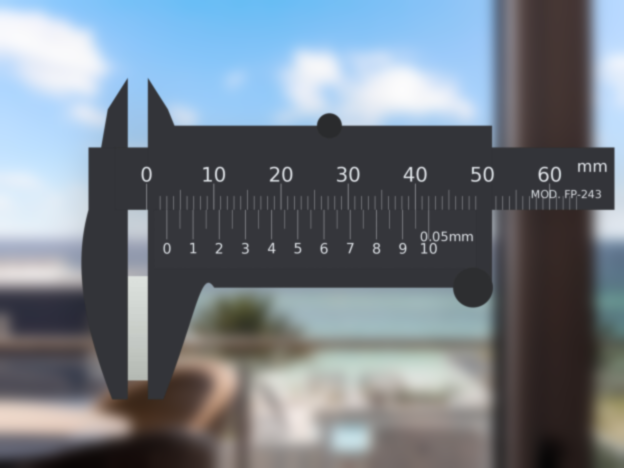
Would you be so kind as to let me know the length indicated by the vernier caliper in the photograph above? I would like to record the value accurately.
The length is 3.0 mm
